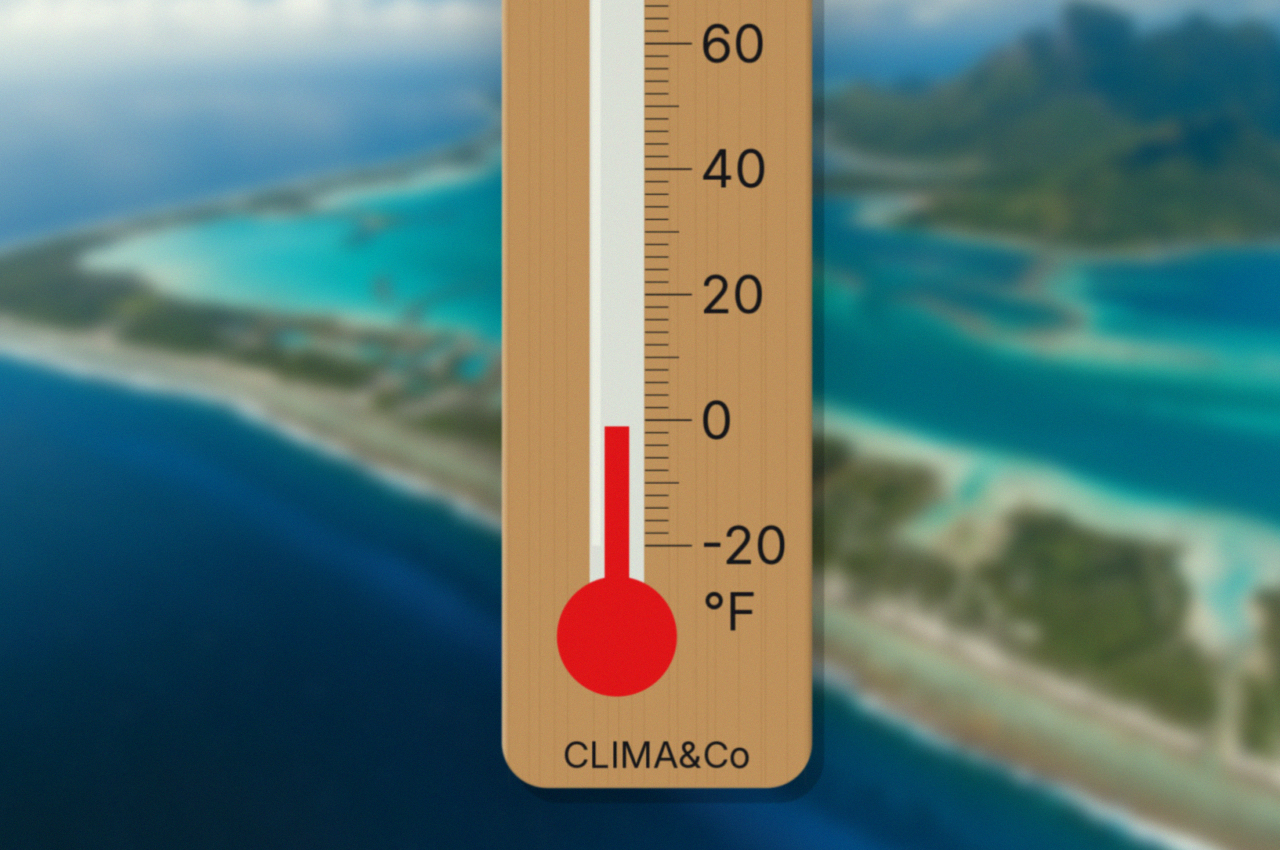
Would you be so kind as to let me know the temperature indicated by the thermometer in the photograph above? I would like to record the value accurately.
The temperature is -1 °F
